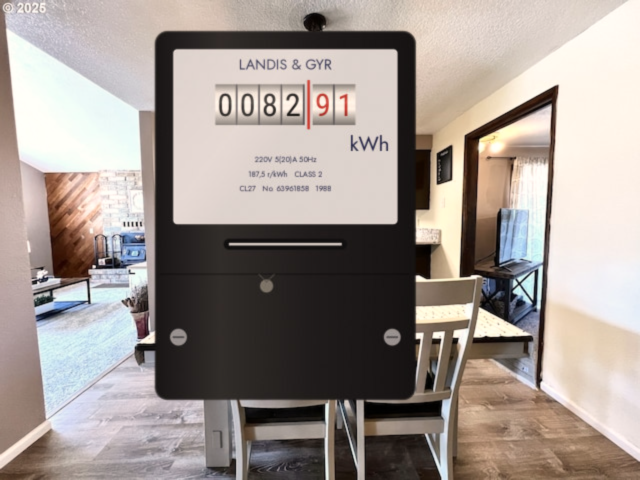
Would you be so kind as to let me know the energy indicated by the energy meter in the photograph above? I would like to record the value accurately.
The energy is 82.91 kWh
